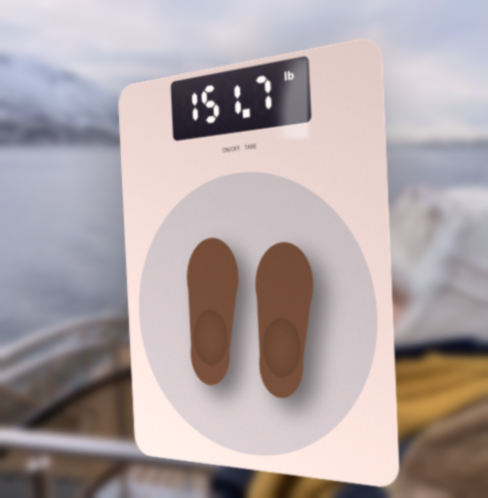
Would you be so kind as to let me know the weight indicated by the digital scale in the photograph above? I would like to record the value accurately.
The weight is 151.7 lb
